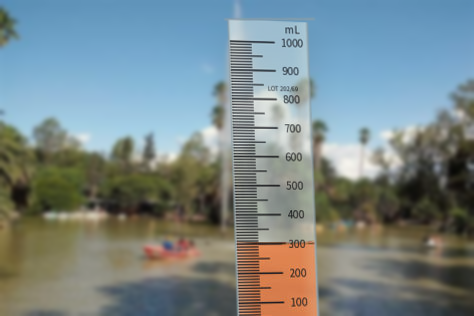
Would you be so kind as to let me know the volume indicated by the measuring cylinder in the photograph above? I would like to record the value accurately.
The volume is 300 mL
